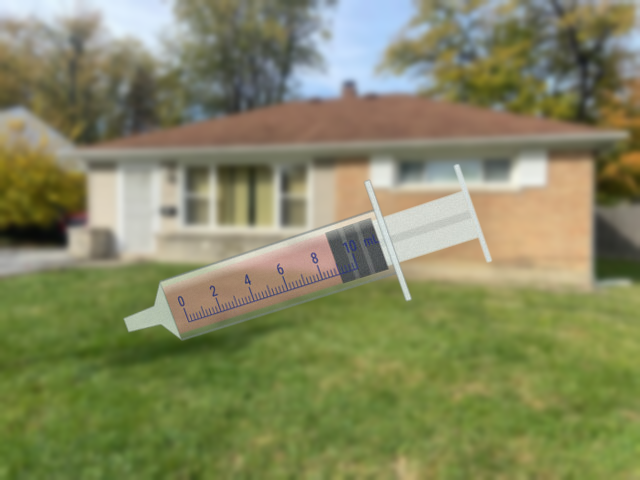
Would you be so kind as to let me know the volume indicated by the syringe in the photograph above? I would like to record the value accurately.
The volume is 9 mL
